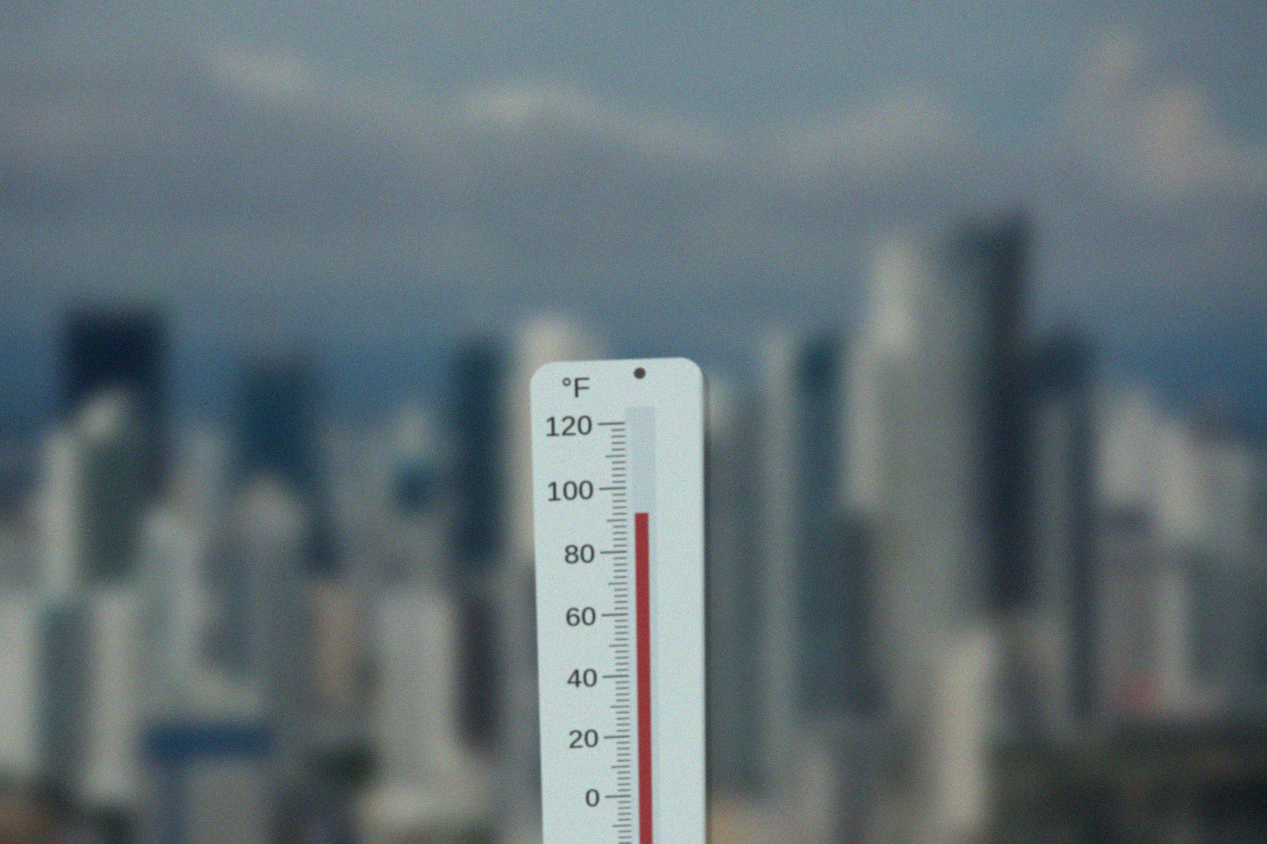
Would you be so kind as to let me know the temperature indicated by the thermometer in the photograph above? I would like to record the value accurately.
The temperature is 92 °F
